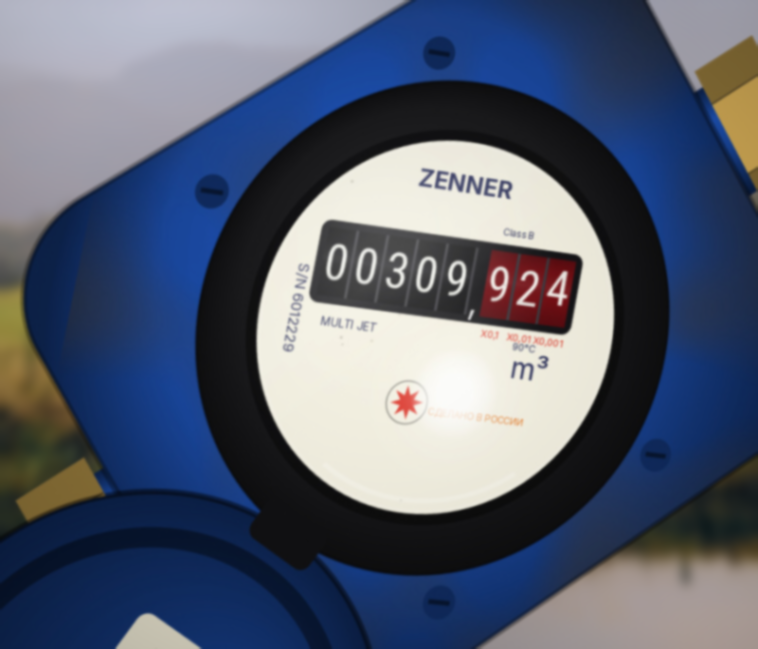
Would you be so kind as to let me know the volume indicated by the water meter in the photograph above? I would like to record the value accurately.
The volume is 309.924 m³
